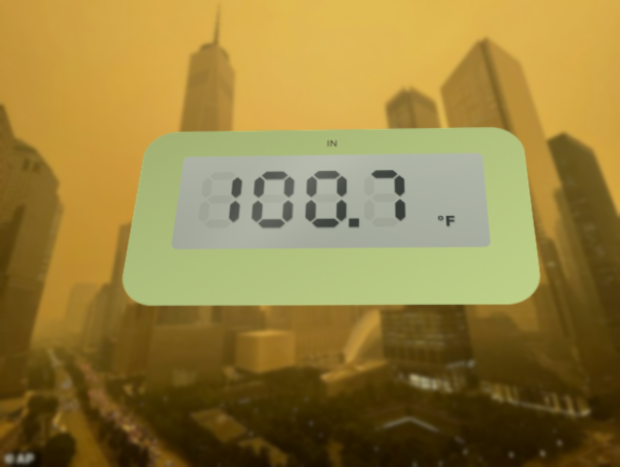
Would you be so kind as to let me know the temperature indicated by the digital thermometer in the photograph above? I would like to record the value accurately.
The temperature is 100.7 °F
